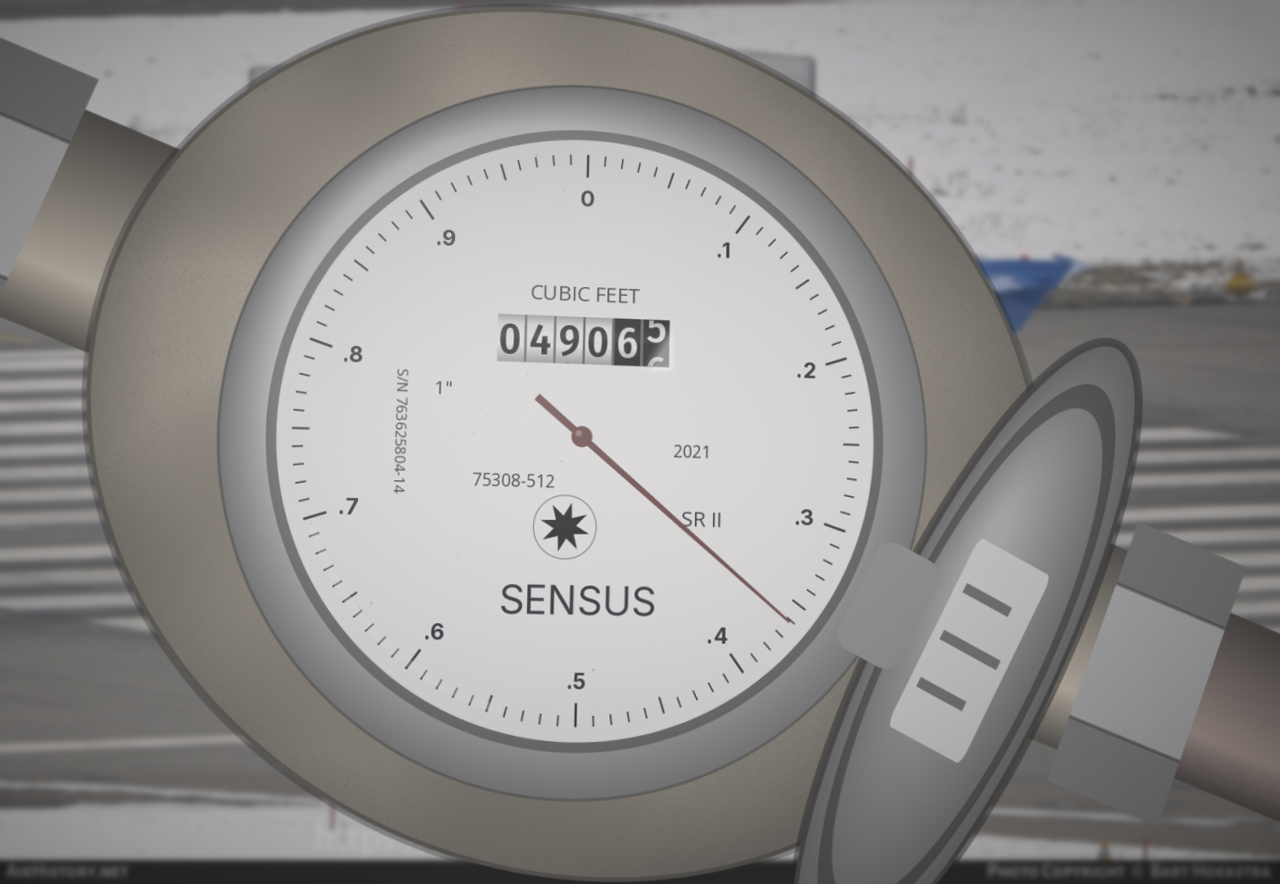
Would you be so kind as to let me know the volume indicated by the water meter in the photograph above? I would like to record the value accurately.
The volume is 49065.36 ft³
